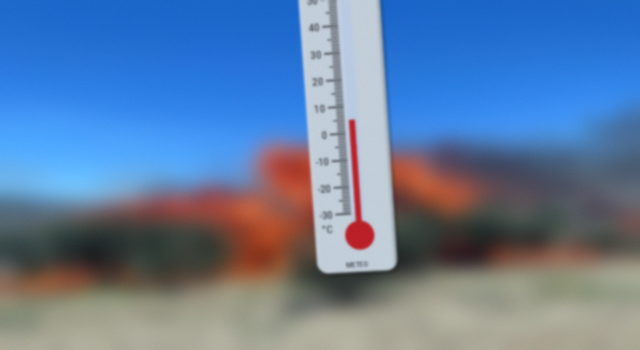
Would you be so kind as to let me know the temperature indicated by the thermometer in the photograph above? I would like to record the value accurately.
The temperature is 5 °C
